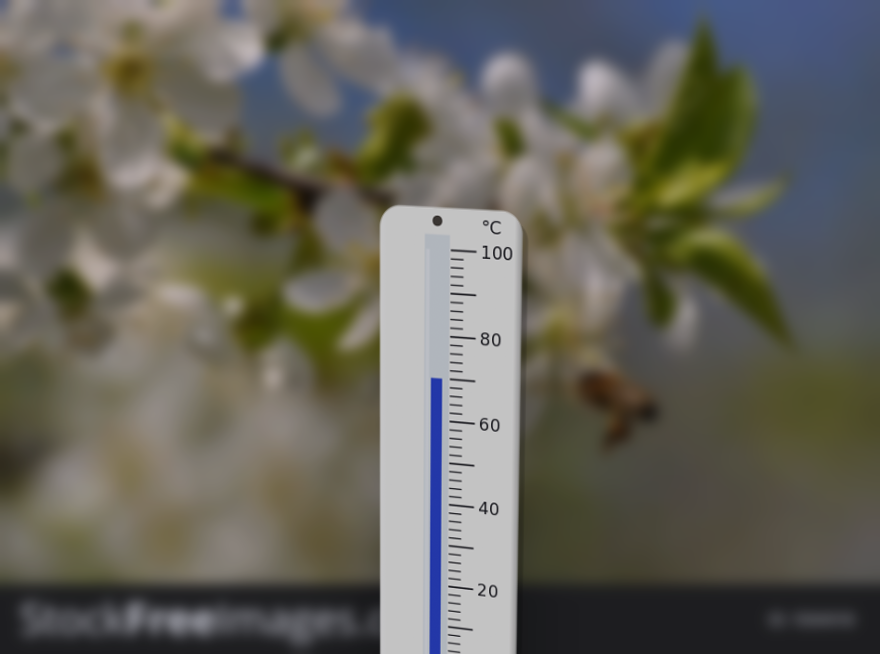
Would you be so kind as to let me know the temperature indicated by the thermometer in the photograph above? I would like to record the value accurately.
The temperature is 70 °C
